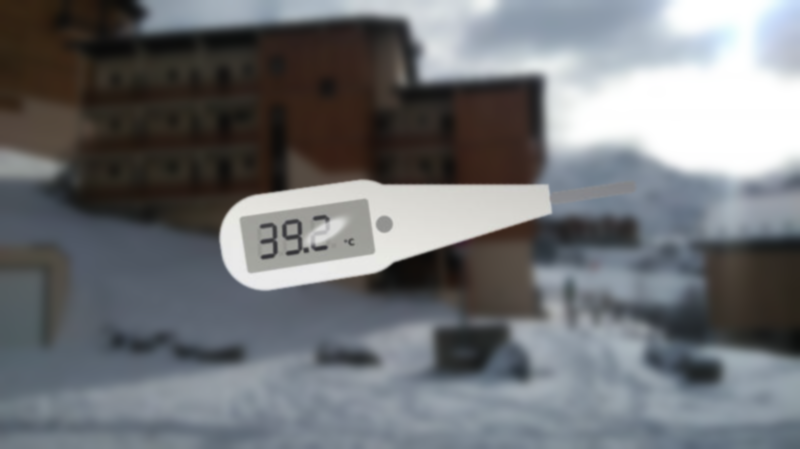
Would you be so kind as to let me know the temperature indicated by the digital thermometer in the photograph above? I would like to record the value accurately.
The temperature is 39.2 °C
